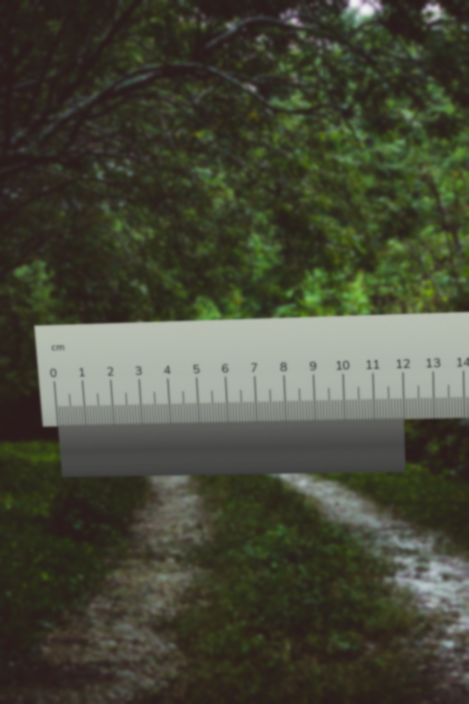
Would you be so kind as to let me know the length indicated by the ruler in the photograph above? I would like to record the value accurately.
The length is 12 cm
